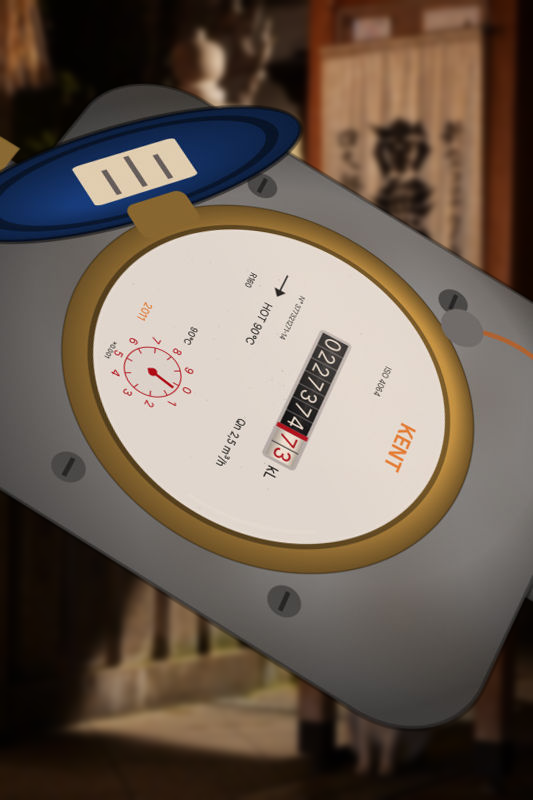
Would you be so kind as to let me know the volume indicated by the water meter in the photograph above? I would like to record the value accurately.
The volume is 227374.730 kL
